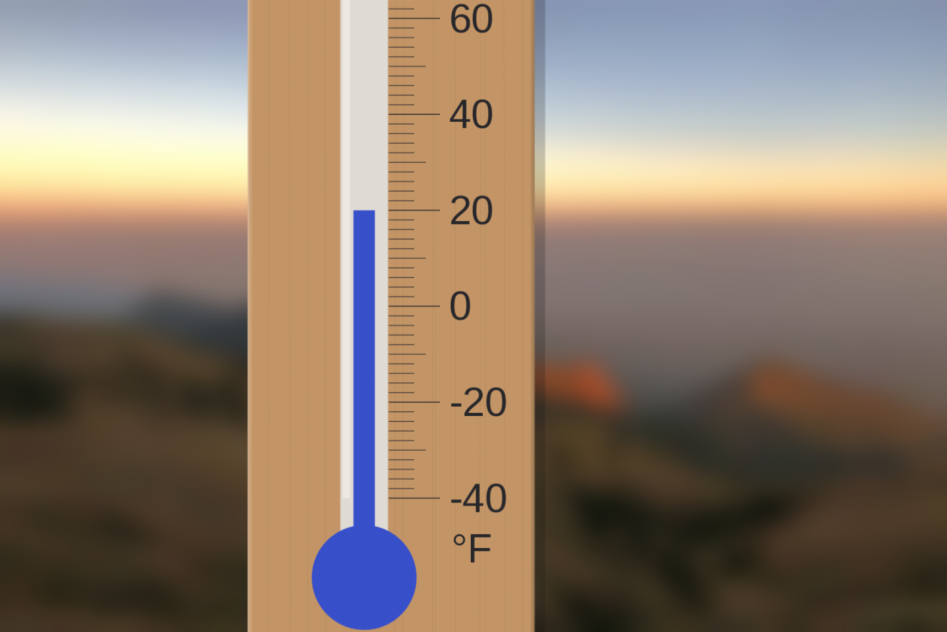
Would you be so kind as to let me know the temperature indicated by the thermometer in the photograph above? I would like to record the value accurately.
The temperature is 20 °F
